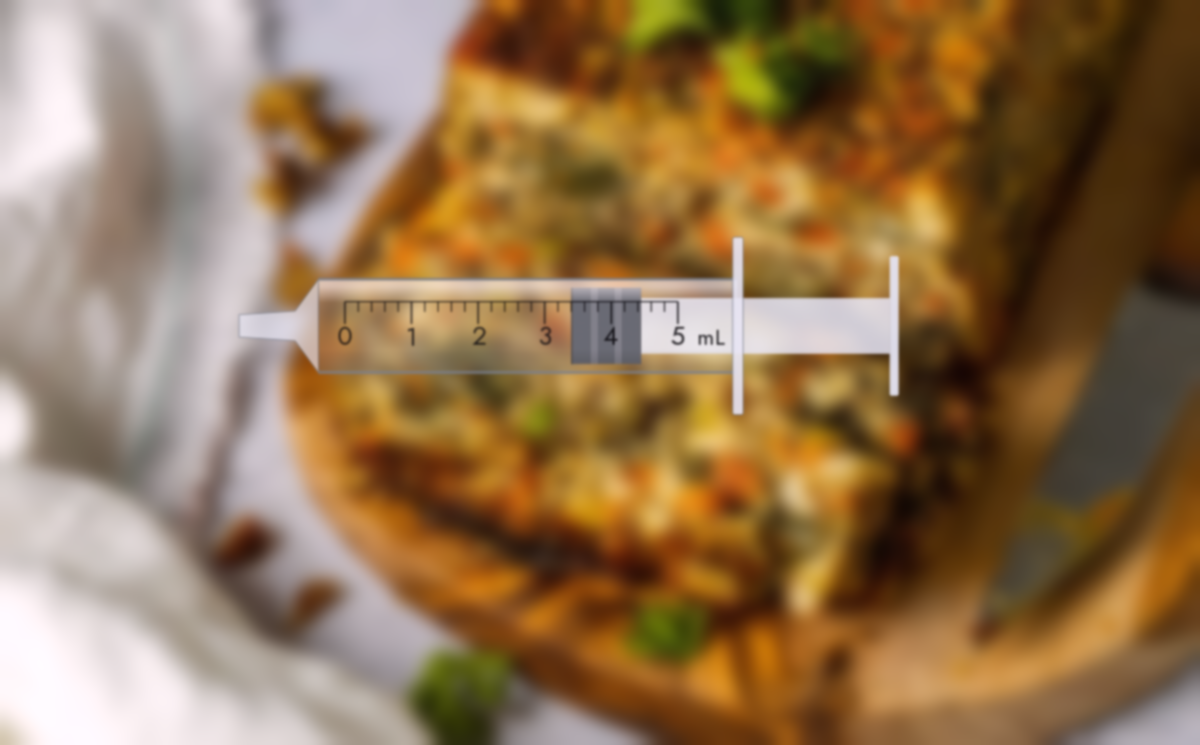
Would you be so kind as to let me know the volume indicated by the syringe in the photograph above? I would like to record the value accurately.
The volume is 3.4 mL
